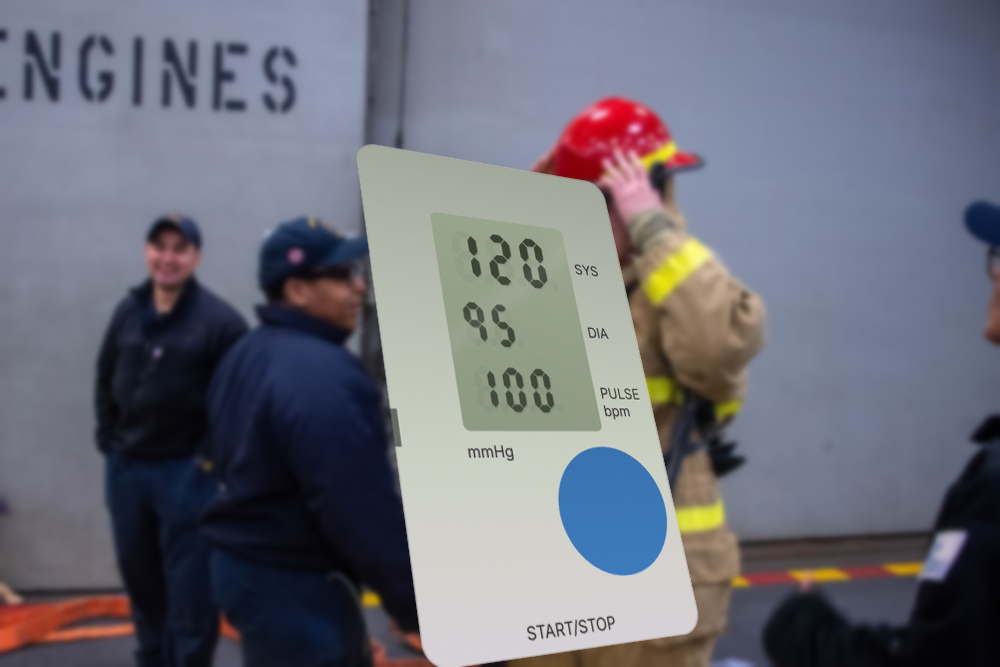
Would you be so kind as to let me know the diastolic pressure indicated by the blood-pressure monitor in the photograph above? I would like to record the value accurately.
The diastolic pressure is 95 mmHg
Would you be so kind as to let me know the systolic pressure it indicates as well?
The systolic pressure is 120 mmHg
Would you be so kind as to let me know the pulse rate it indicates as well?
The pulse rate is 100 bpm
